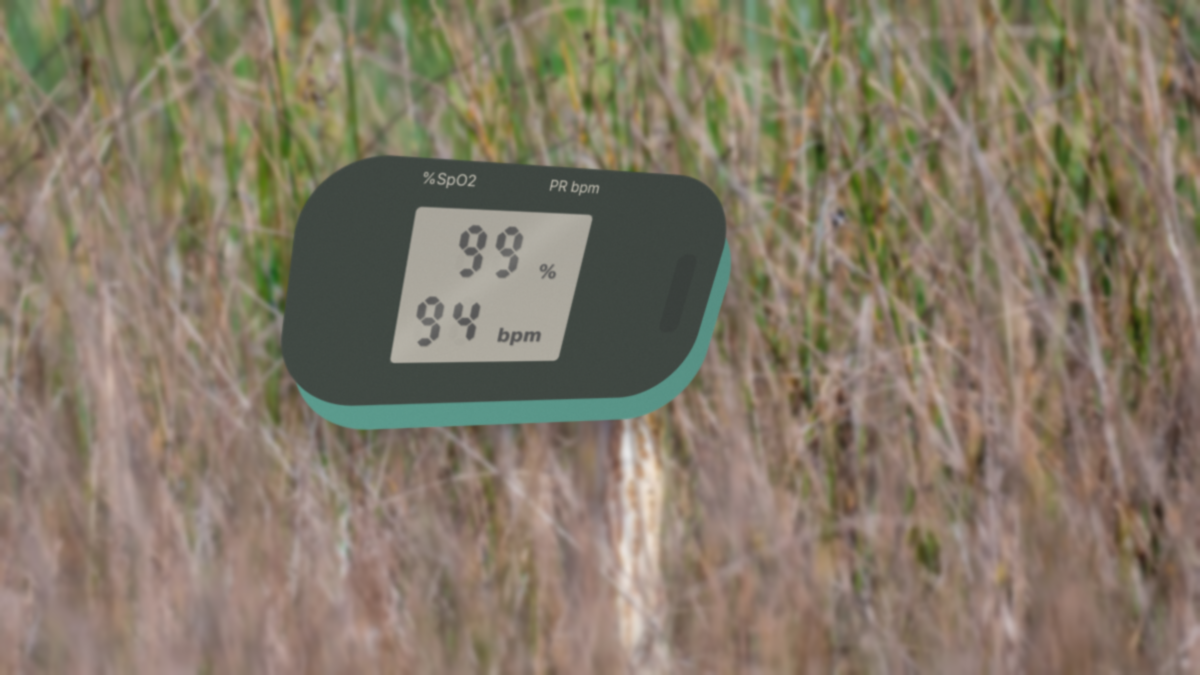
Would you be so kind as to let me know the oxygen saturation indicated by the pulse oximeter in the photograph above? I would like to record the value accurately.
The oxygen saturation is 99 %
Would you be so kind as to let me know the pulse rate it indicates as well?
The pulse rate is 94 bpm
